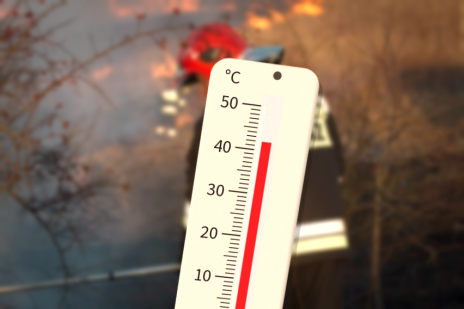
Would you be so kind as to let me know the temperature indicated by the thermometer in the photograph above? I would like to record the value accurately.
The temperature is 42 °C
